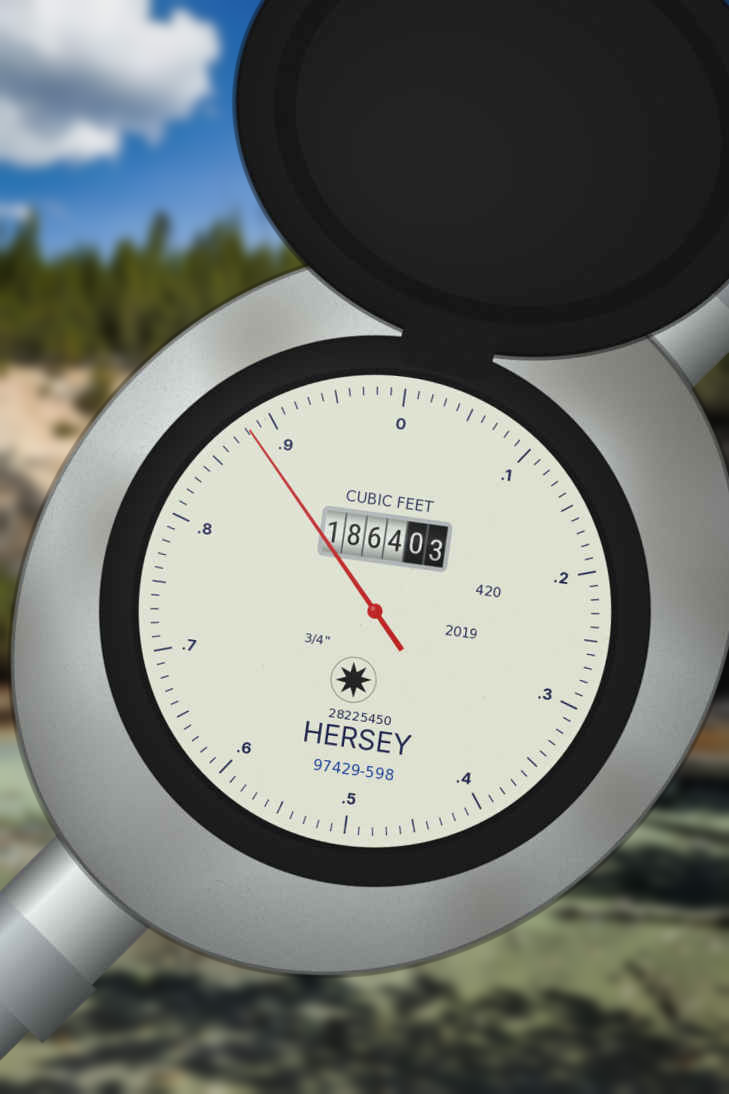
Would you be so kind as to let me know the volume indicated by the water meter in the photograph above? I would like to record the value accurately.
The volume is 186402.88 ft³
